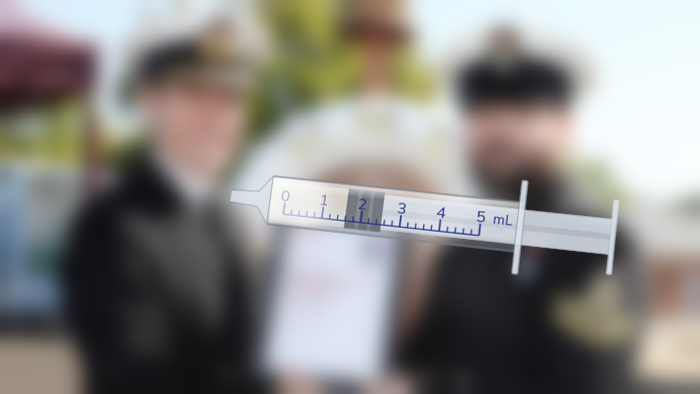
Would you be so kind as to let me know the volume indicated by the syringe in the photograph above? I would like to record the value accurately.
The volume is 1.6 mL
